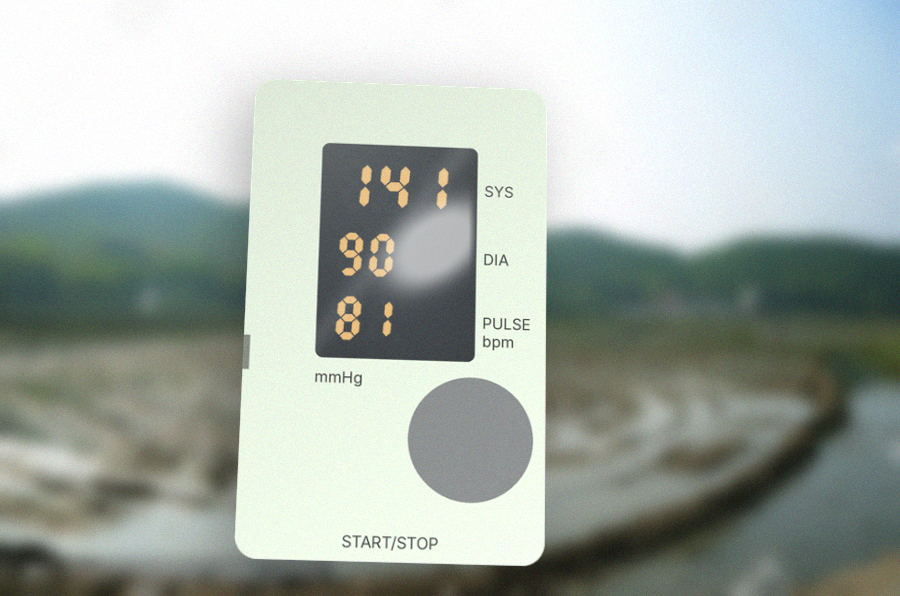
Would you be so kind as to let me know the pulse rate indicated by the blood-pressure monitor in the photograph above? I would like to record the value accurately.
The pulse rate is 81 bpm
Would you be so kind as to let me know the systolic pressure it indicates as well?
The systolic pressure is 141 mmHg
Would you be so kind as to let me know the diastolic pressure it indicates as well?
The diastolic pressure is 90 mmHg
